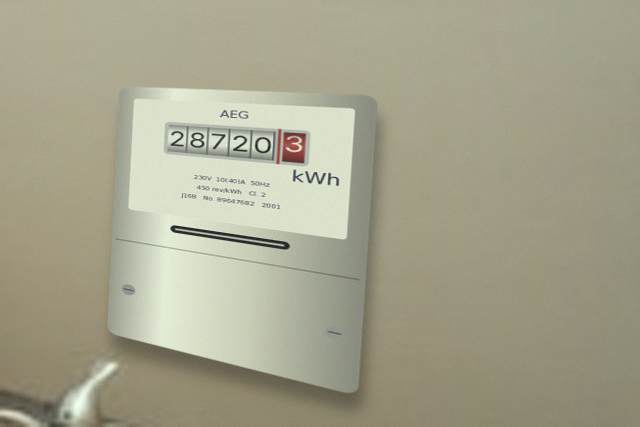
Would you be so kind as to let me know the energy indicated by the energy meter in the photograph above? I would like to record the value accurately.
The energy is 28720.3 kWh
